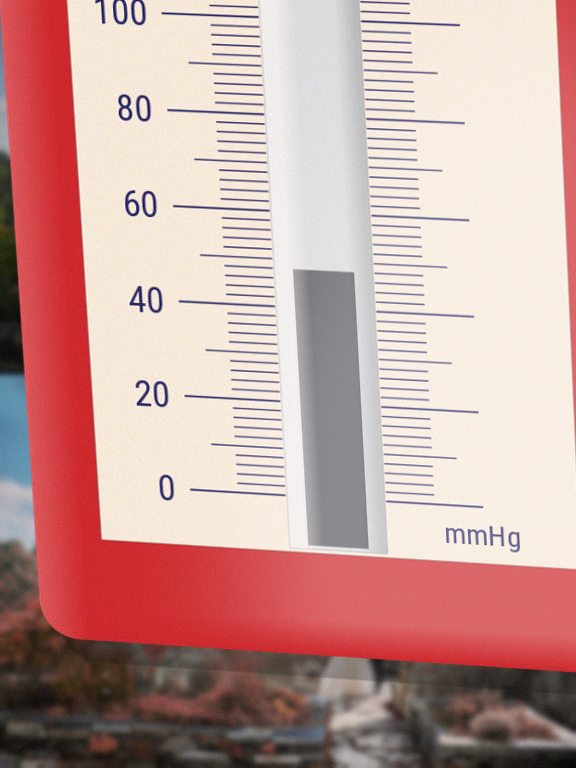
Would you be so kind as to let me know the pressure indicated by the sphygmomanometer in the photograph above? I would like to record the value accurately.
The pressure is 48 mmHg
